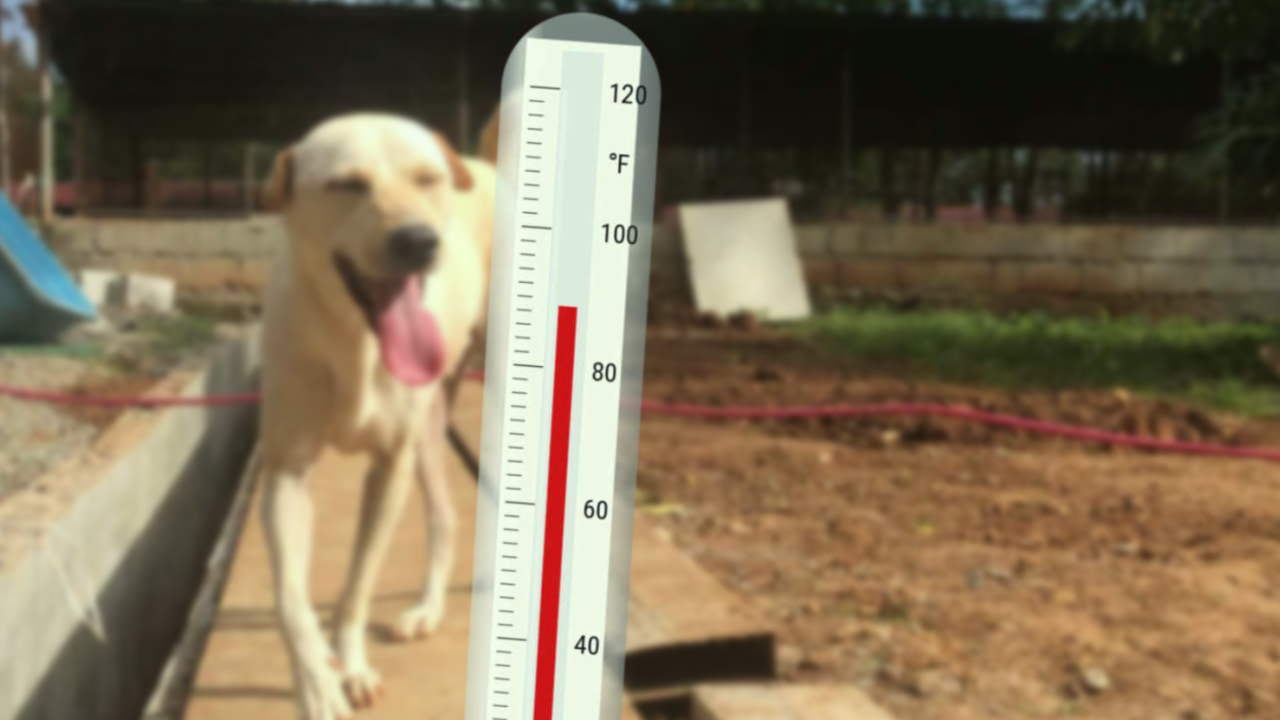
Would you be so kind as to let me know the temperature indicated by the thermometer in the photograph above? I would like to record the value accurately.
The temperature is 89 °F
